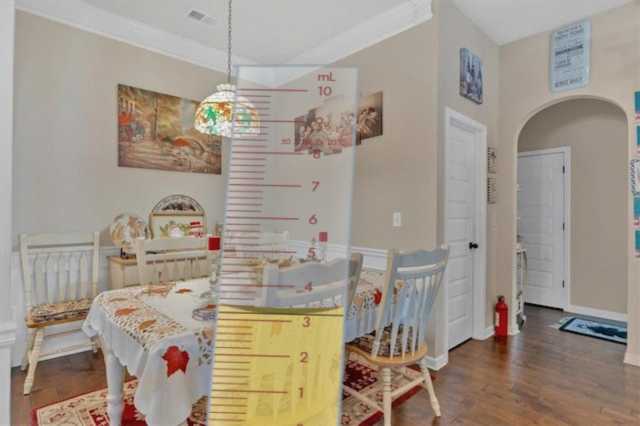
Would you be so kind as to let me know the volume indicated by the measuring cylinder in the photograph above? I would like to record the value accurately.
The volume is 3.2 mL
